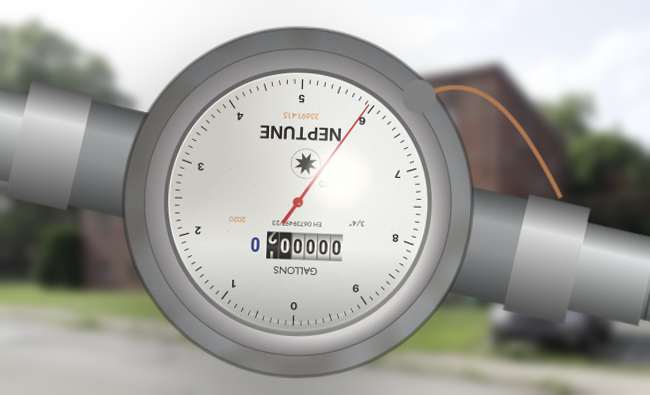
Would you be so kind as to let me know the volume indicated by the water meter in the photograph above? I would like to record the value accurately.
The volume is 15.9 gal
